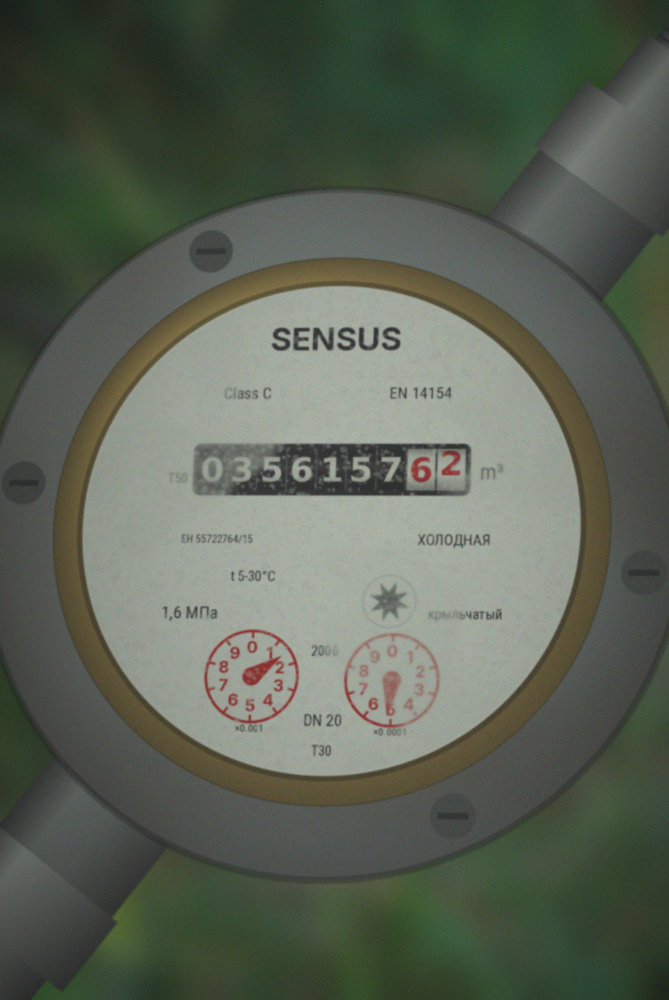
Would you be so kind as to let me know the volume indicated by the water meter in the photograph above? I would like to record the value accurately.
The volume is 356157.6215 m³
